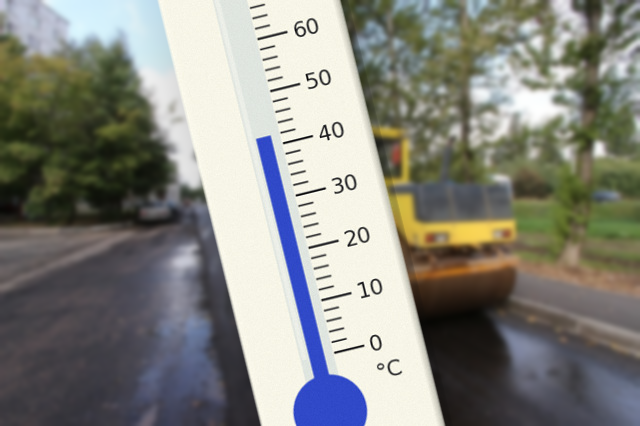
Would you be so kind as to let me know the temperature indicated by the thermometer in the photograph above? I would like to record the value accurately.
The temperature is 42 °C
